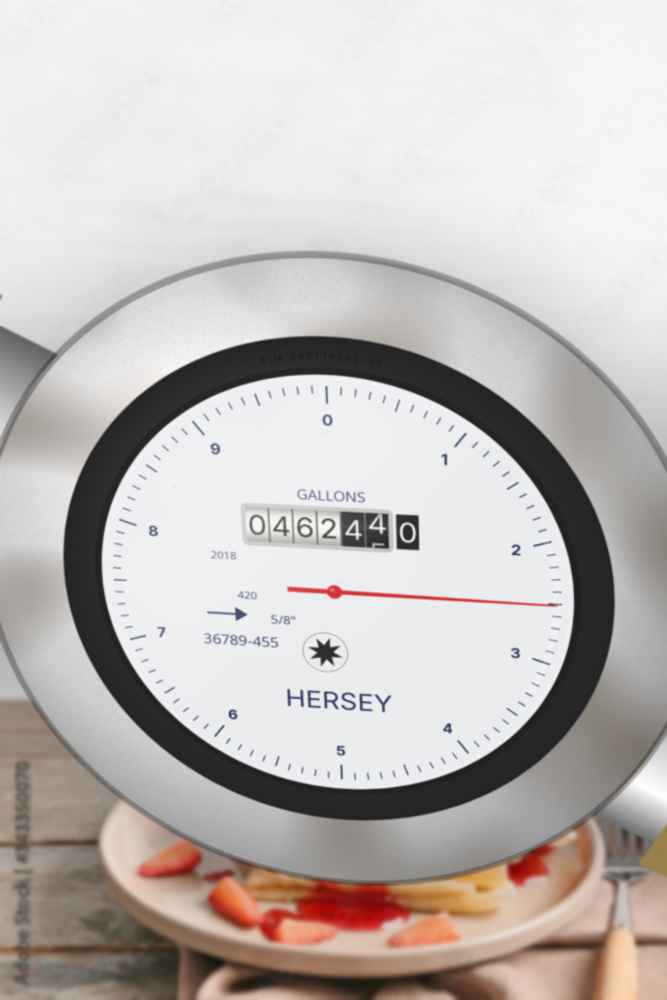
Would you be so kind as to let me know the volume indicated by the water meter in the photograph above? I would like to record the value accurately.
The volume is 462442.5 gal
